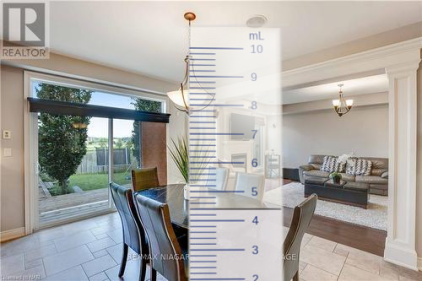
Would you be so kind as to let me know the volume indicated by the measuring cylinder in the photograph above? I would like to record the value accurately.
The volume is 4.4 mL
